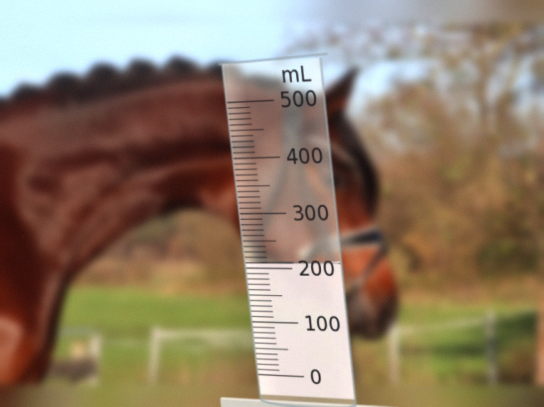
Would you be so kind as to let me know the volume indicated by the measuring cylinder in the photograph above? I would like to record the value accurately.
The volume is 210 mL
